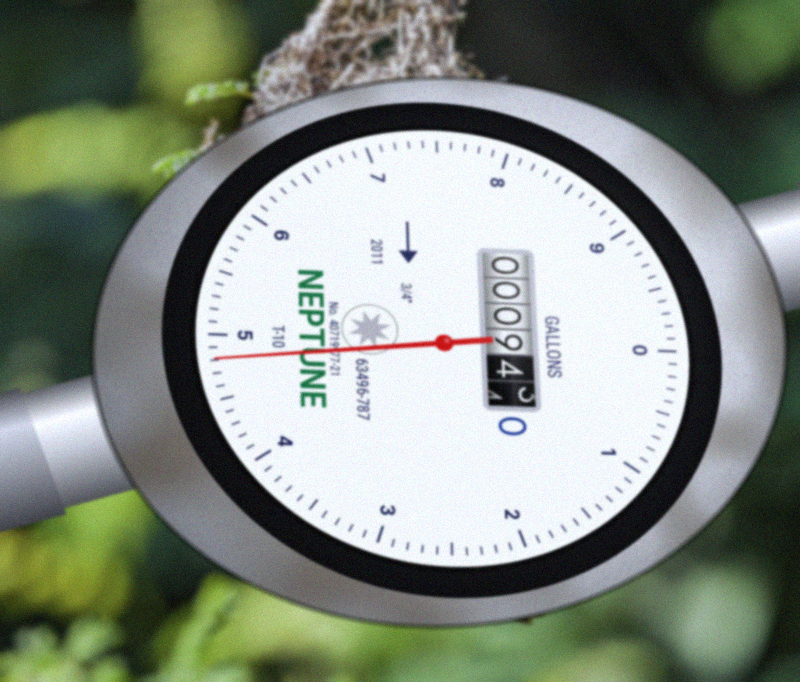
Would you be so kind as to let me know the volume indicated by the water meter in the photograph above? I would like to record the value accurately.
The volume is 9434.8 gal
